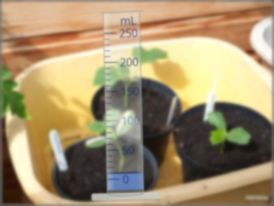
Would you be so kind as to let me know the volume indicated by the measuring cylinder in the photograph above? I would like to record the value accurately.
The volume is 10 mL
